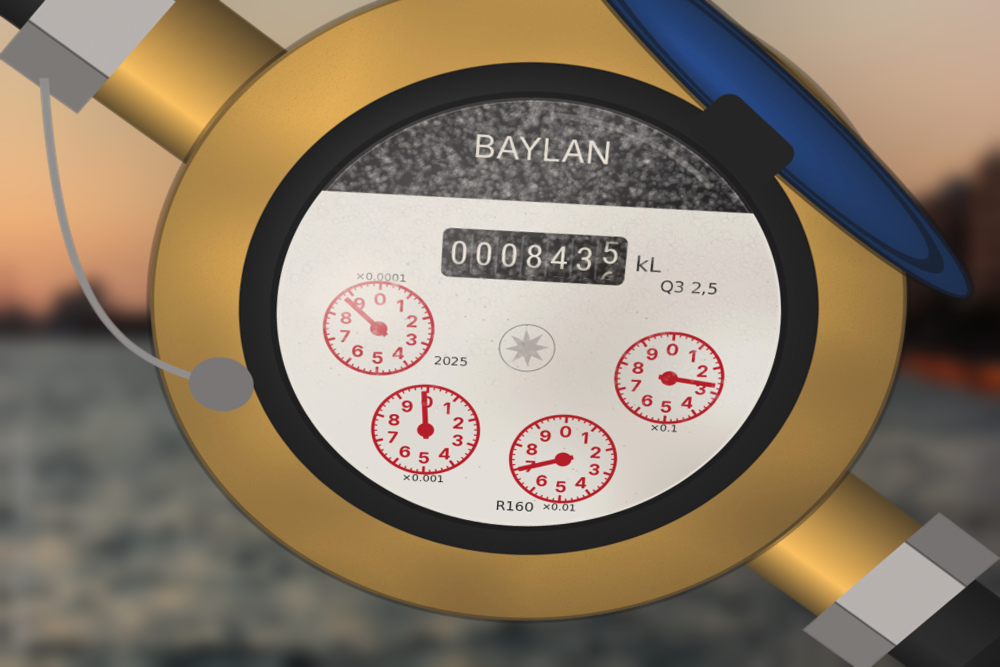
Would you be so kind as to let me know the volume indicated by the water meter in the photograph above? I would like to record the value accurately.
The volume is 8435.2698 kL
